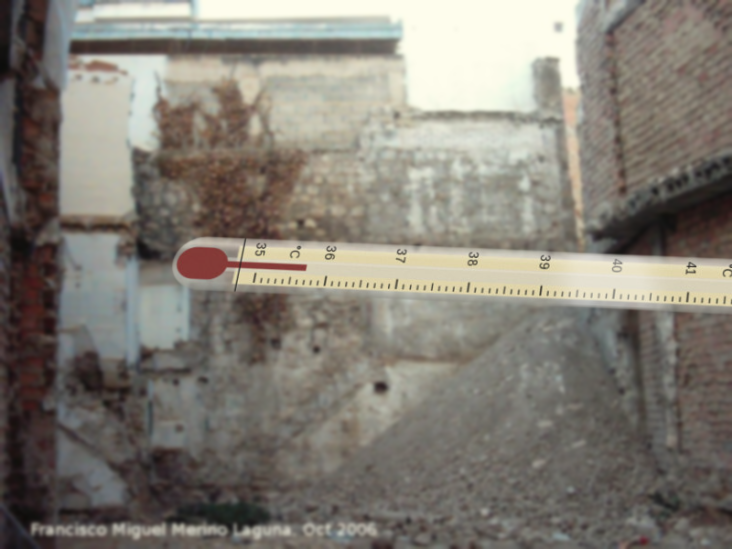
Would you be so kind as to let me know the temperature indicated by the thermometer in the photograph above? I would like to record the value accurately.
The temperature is 35.7 °C
